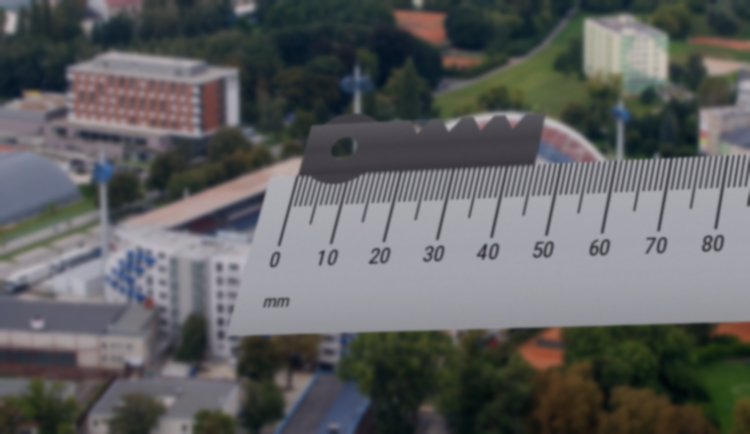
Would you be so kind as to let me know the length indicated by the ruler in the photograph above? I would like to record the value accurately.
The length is 45 mm
